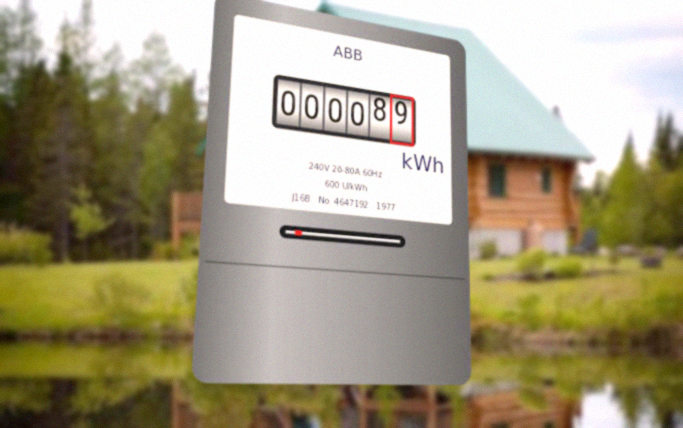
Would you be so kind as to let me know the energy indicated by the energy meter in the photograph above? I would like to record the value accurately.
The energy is 8.9 kWh
